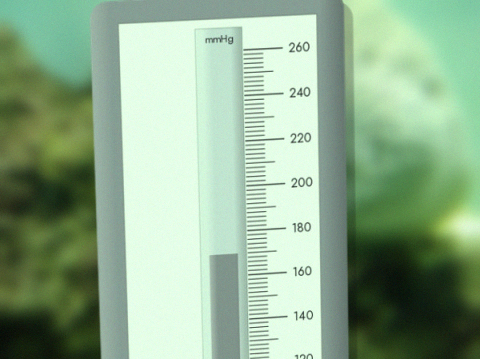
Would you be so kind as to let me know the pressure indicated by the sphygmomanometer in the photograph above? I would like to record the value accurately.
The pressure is 170 mmHg
